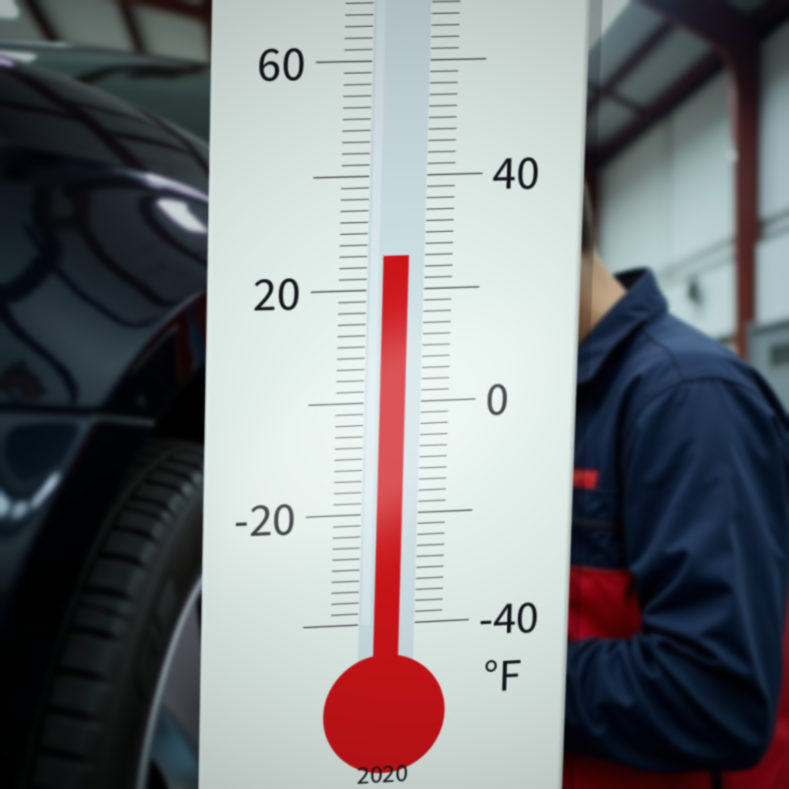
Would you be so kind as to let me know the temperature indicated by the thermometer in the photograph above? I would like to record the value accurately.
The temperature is 26 °F
